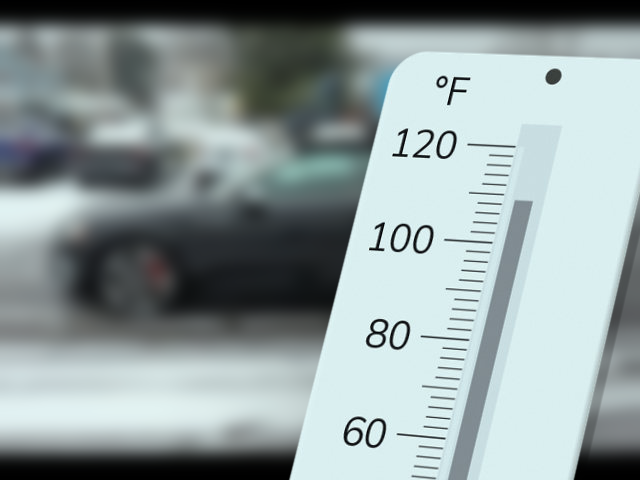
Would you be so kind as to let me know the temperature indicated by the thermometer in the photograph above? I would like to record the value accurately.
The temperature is 109 °F
